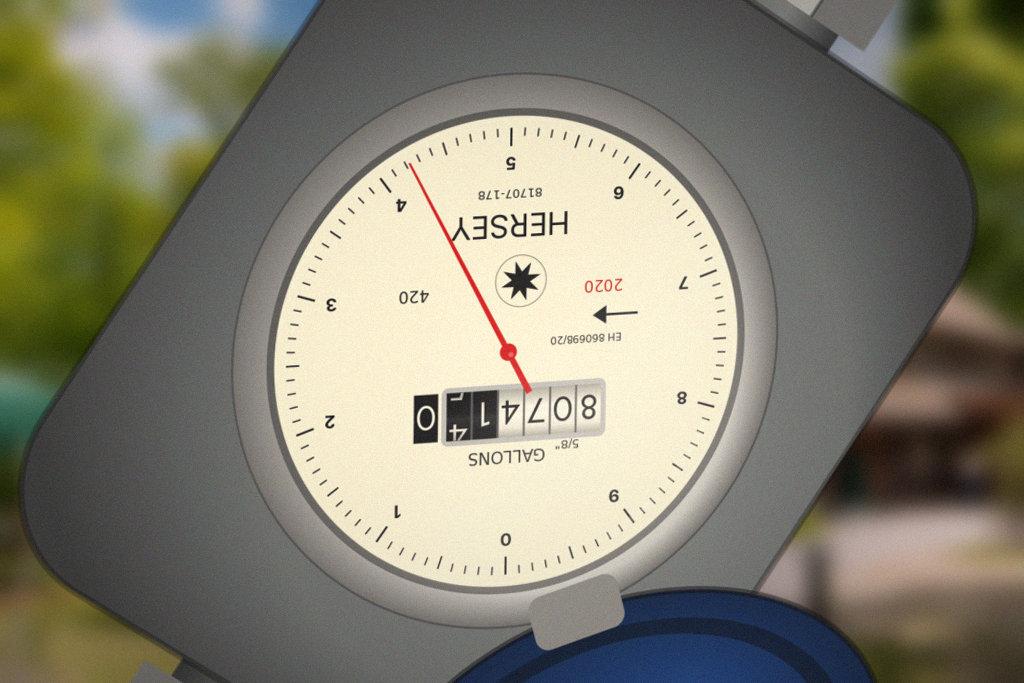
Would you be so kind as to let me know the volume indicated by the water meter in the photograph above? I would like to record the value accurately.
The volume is 8074144.2 gal
